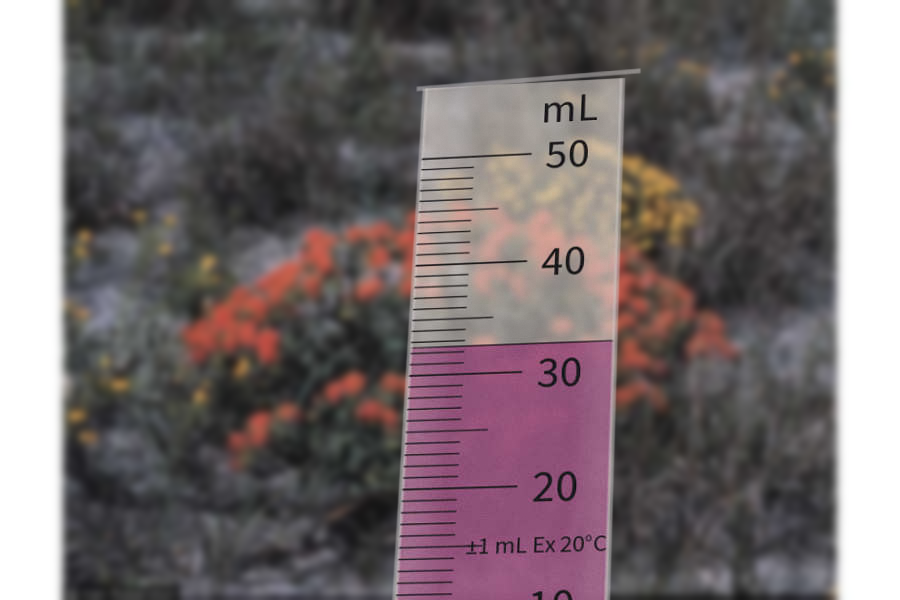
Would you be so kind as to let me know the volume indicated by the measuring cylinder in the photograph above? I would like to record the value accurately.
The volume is 32.5 mL
